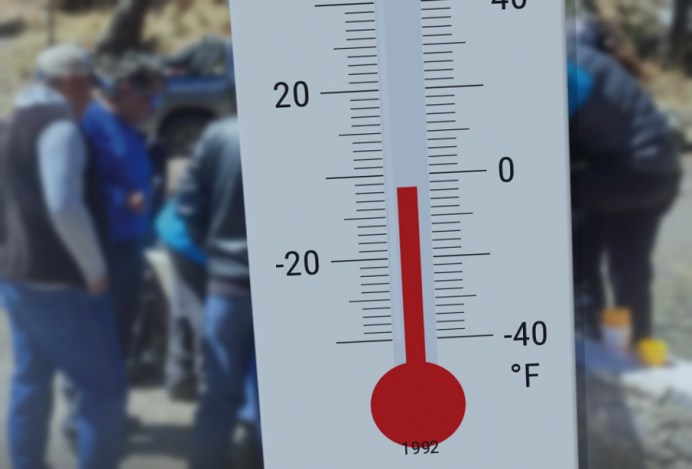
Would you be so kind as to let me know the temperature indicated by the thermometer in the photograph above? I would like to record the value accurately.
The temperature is -3 °F
